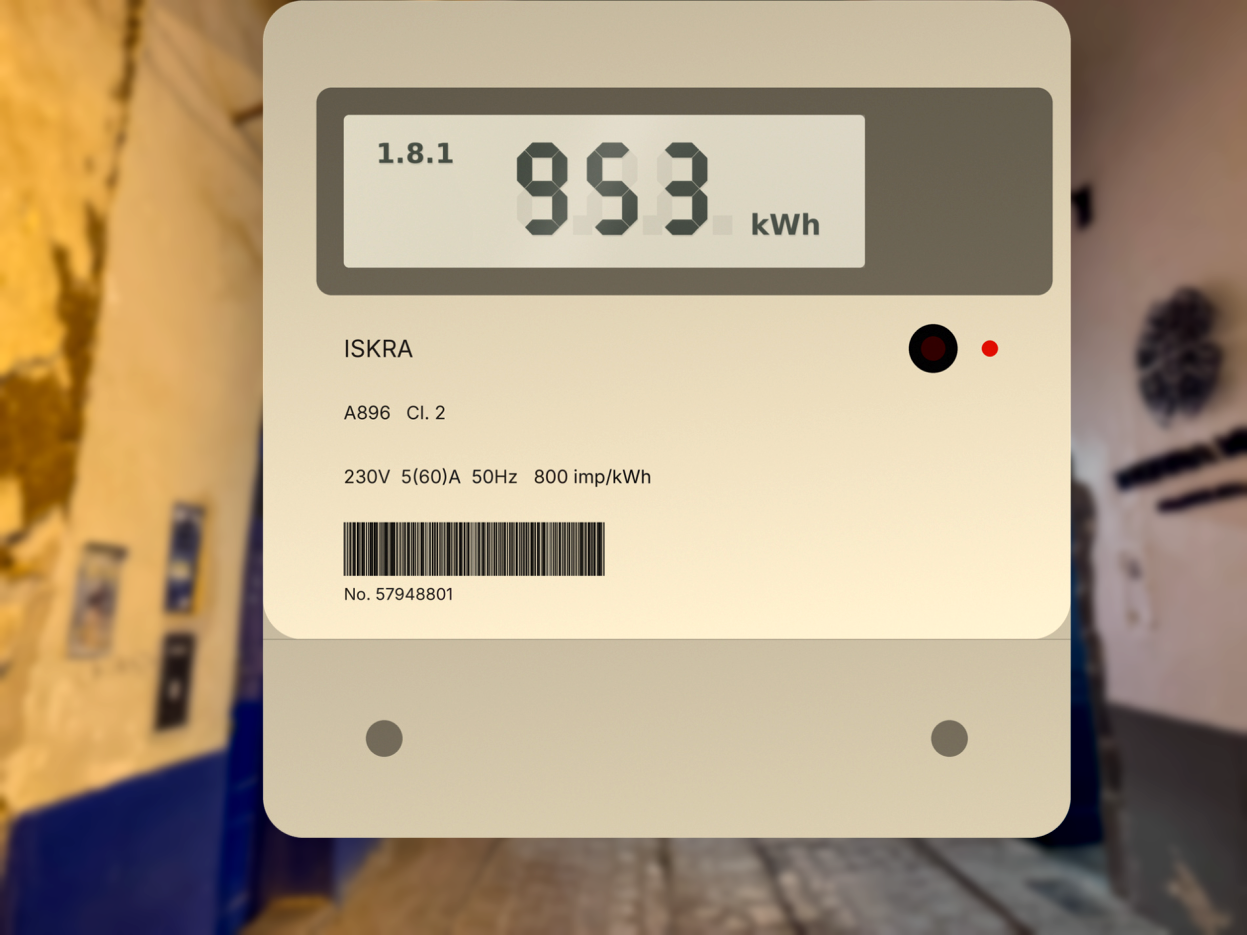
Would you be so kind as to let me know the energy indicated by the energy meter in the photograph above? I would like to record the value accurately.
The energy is 953 kWh
